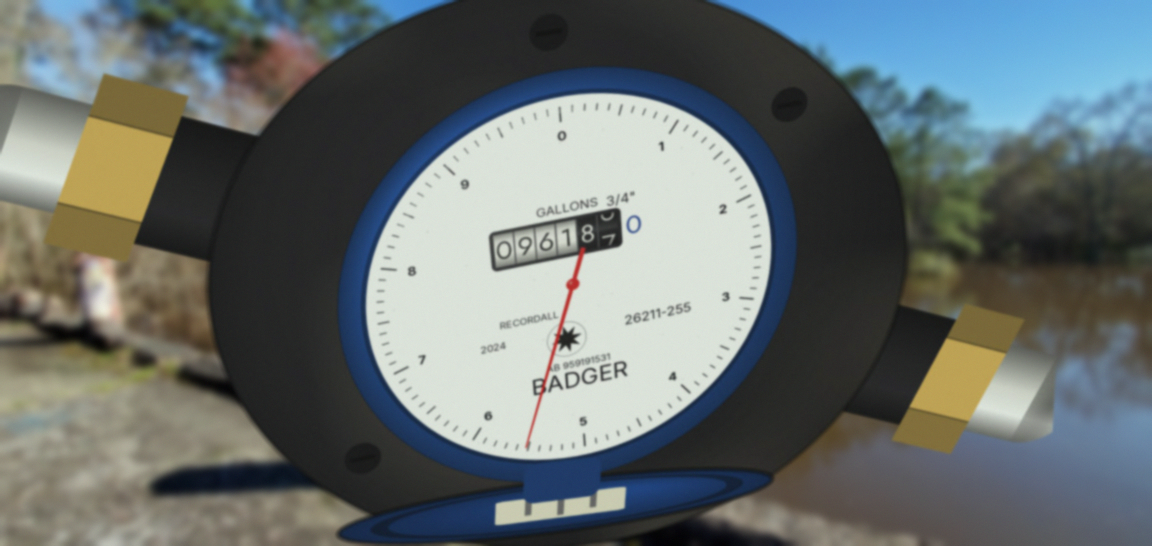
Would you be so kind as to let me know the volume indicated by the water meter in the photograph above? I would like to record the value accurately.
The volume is 961865.5 gal
